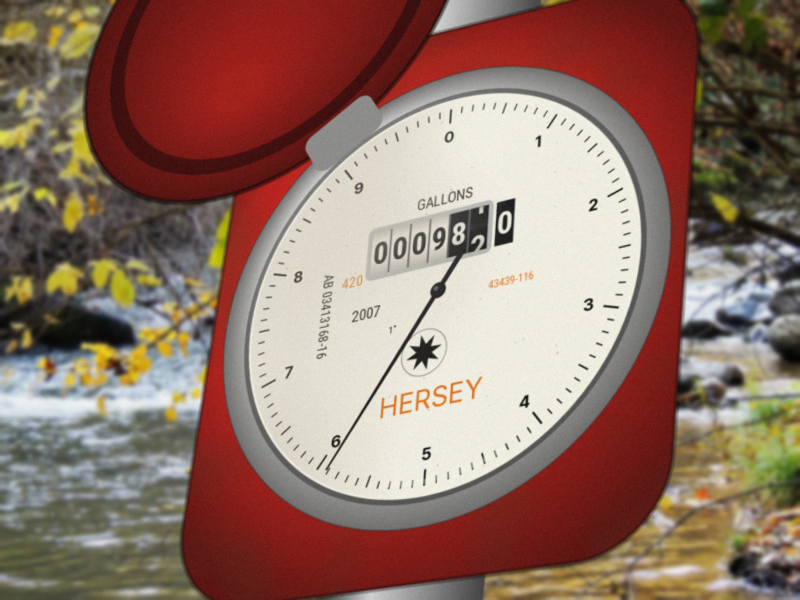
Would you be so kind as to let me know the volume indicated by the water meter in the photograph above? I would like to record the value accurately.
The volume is 9815.9 gal
